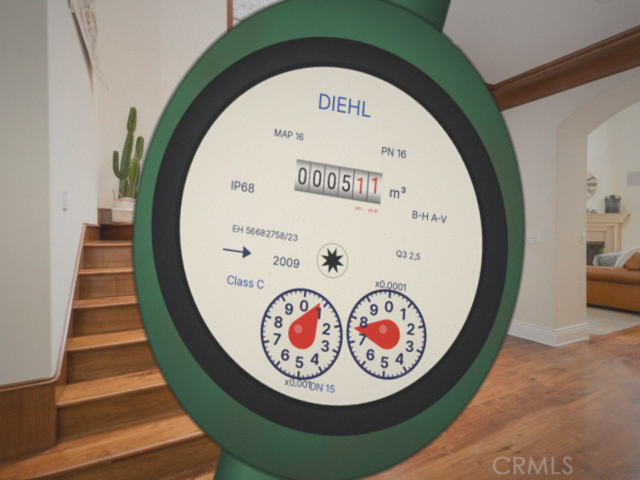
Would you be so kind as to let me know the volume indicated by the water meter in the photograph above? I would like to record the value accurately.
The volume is 5.1107 m³
